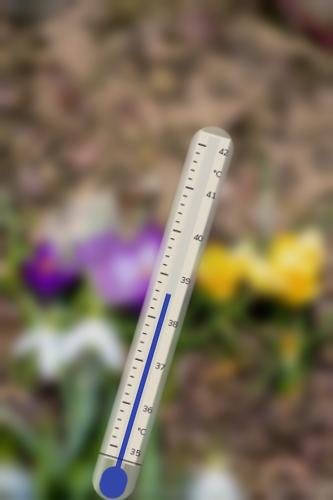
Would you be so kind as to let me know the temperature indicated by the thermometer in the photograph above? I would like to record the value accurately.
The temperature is 38.6 °C
